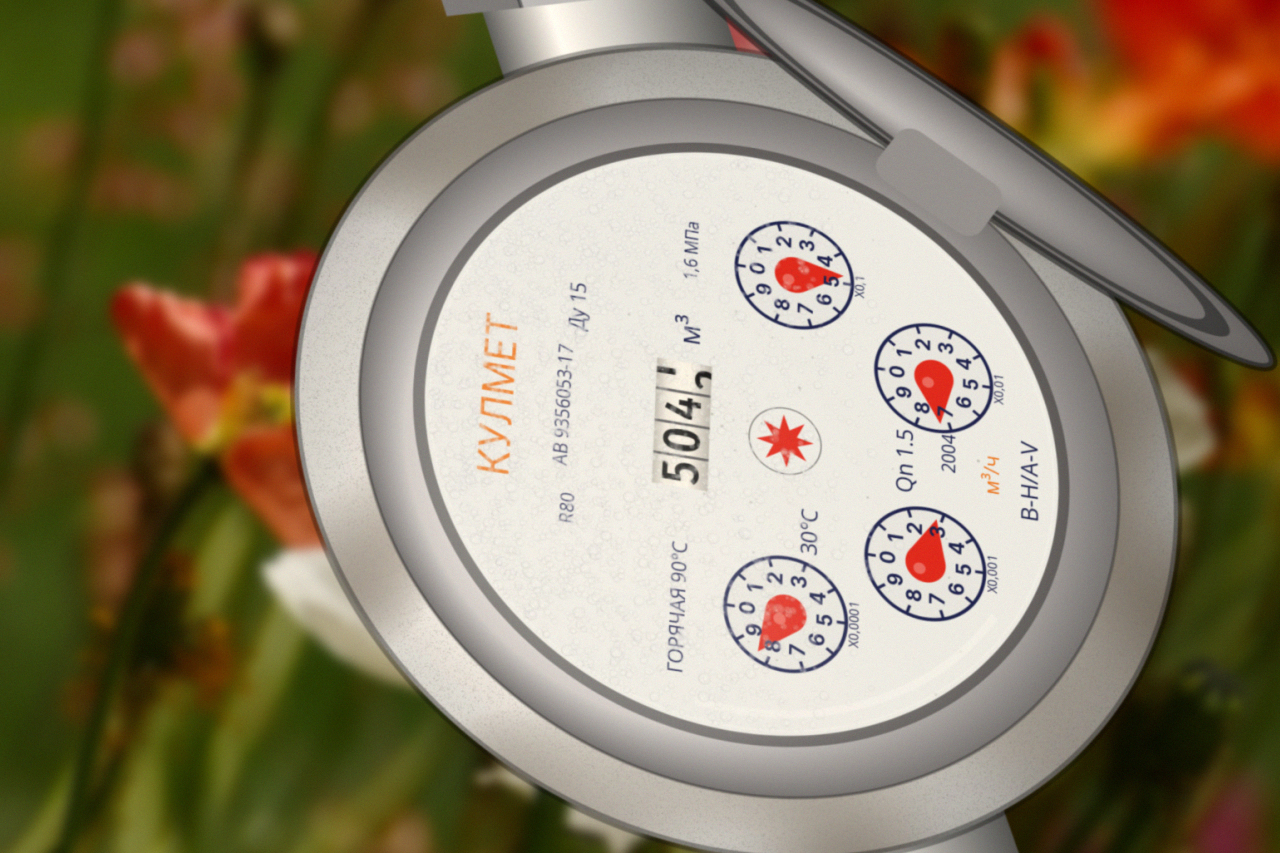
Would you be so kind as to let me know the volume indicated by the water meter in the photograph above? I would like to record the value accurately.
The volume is 5041.4728 m³
